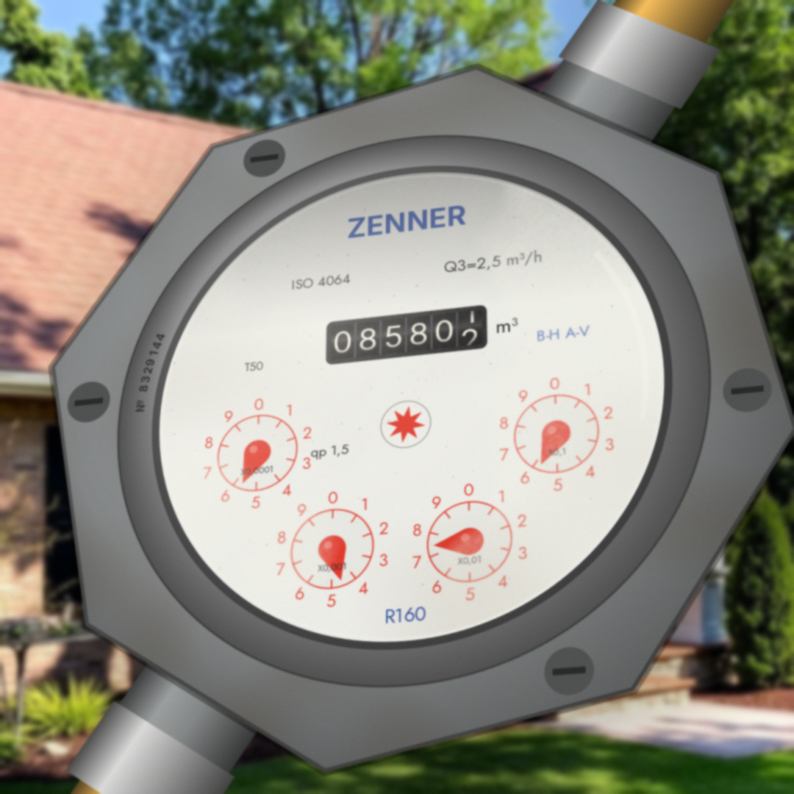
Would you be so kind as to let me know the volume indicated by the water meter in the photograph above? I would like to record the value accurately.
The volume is 85801.5745 m³
